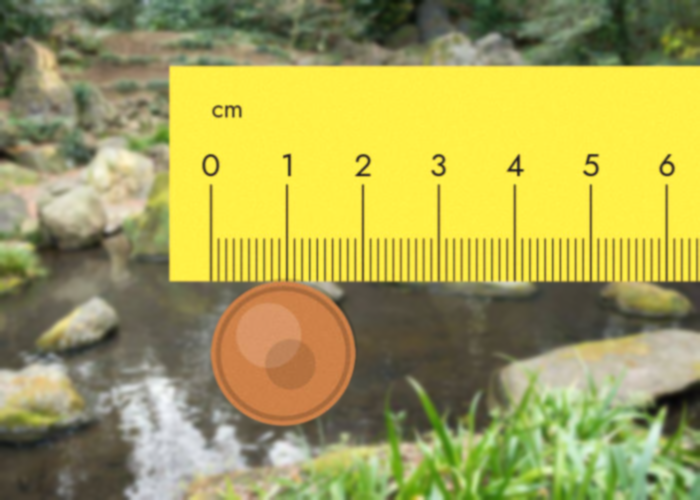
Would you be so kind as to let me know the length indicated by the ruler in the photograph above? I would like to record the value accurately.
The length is 1.9 cm
